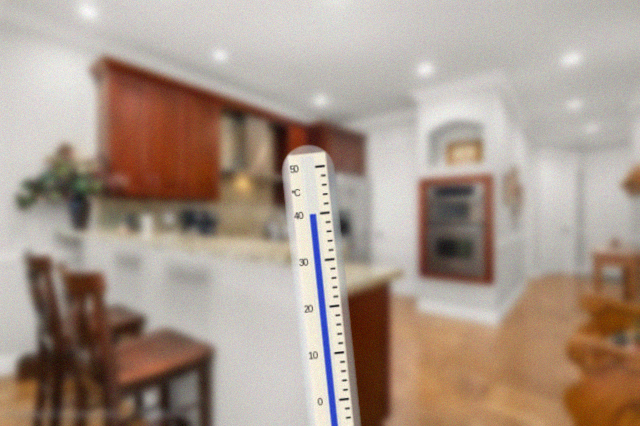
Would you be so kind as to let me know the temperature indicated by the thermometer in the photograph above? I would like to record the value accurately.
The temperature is 40 °C
